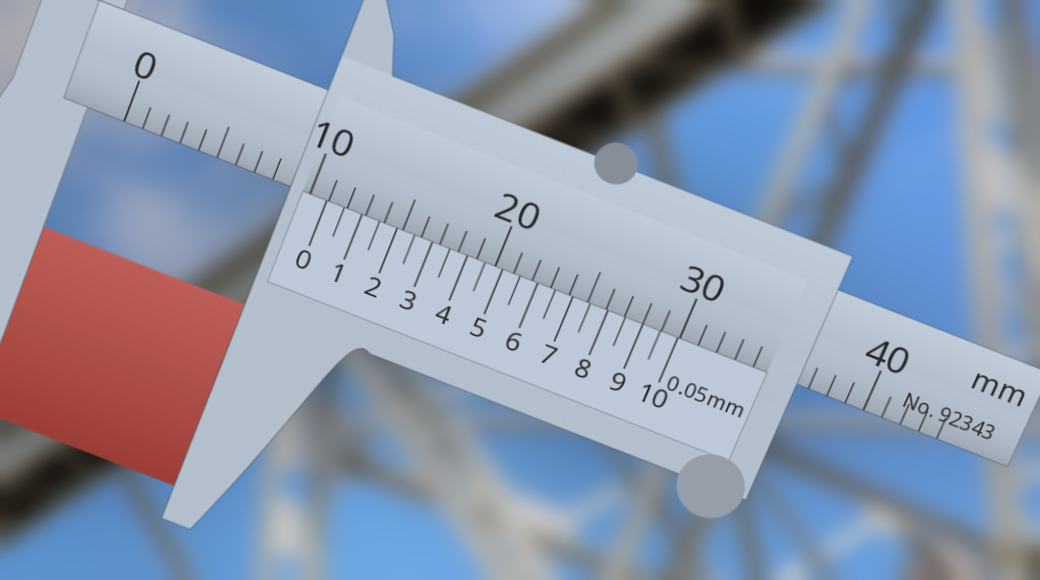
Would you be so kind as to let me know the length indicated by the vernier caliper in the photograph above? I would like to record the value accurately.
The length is 10.9 mm
